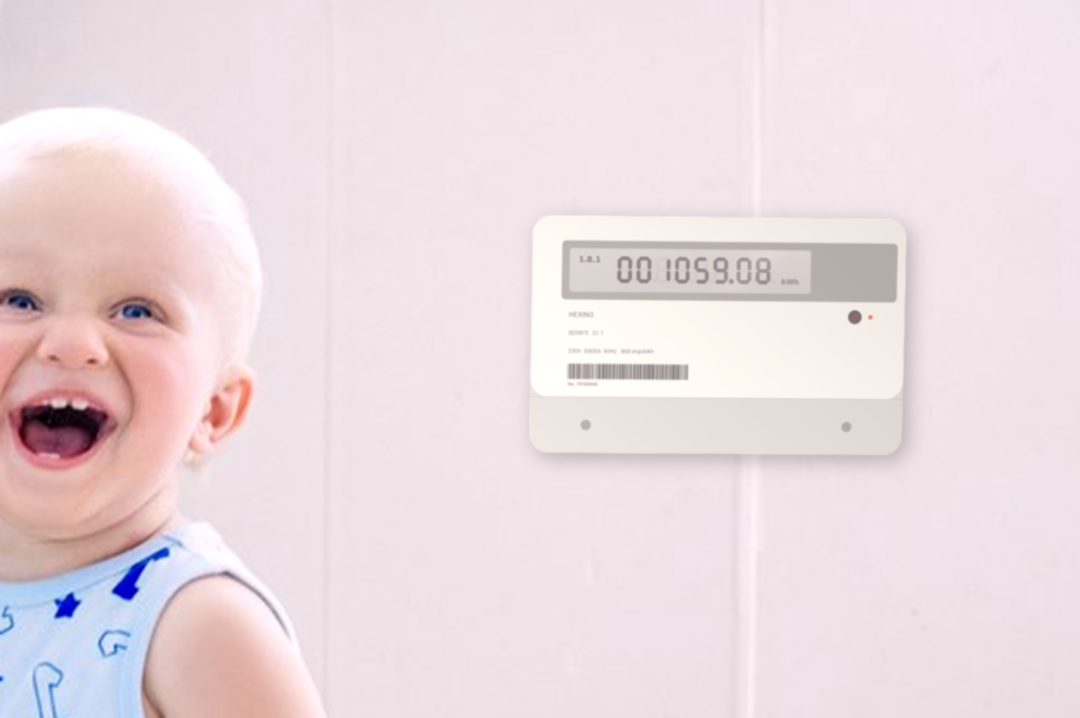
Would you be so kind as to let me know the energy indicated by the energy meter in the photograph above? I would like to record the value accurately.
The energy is 1059.08 kWh
